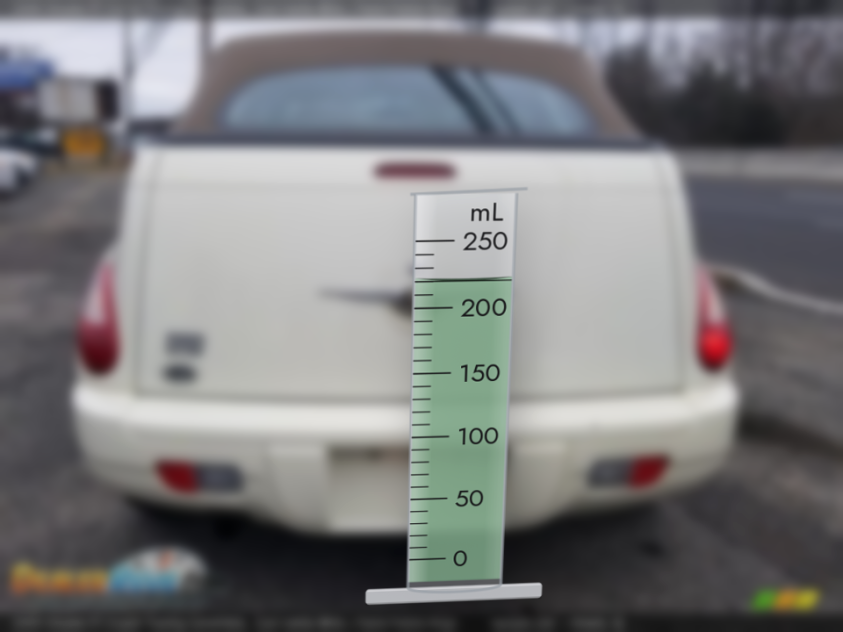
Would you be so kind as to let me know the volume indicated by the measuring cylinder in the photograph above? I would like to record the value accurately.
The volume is 220 mL
